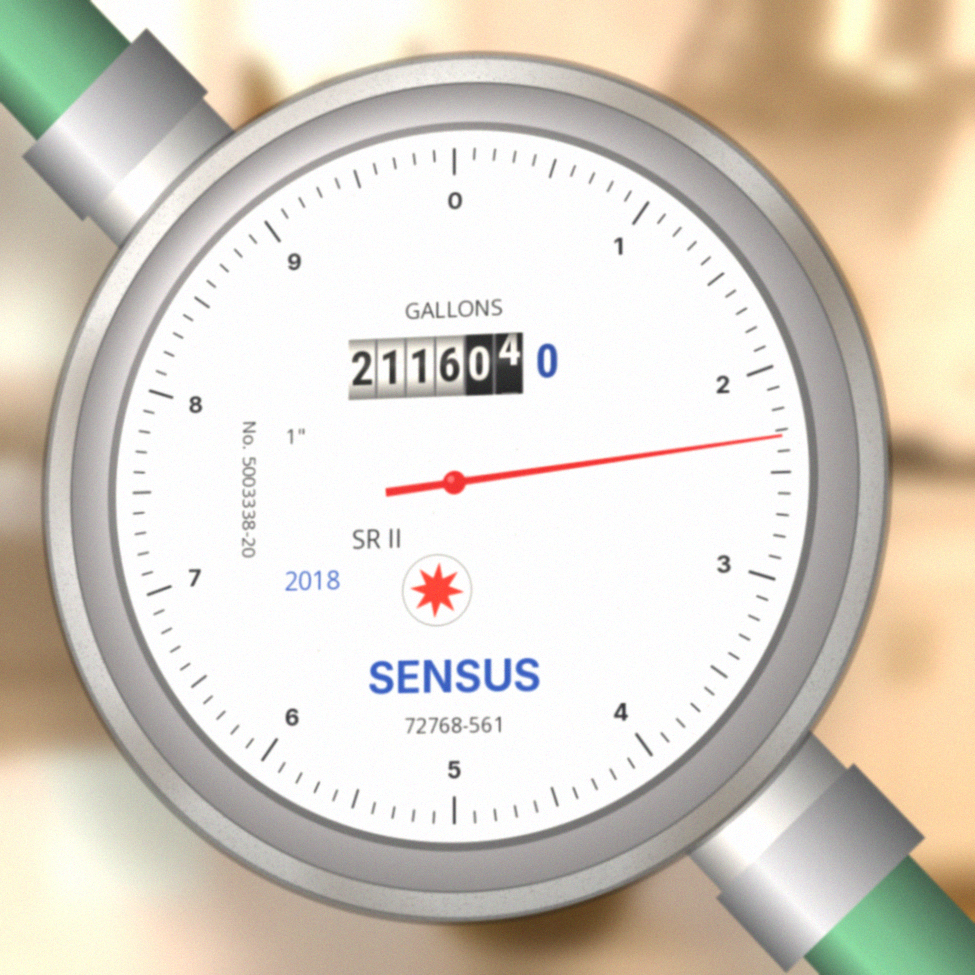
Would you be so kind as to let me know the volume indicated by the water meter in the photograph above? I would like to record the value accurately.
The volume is 2116042.3 gal
